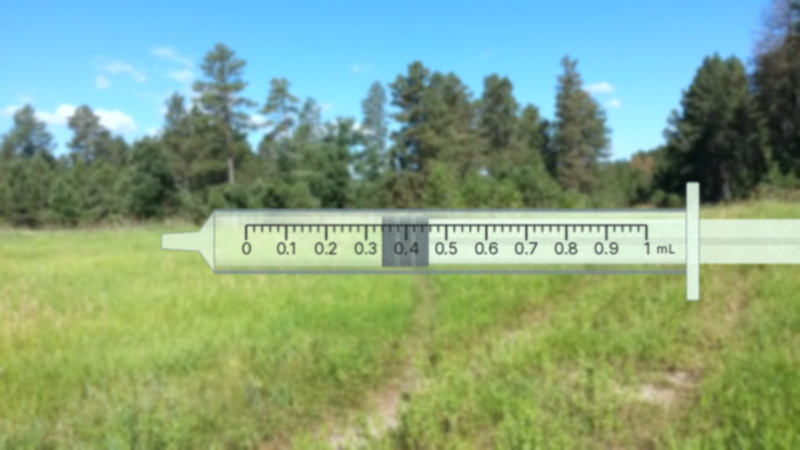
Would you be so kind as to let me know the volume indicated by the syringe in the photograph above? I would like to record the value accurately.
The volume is 0.34 mL
